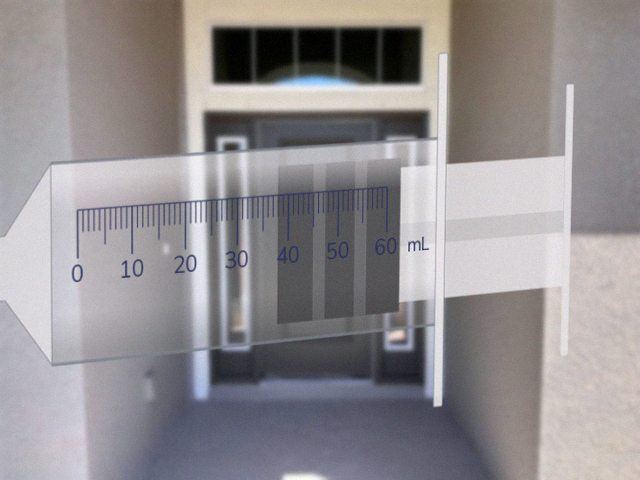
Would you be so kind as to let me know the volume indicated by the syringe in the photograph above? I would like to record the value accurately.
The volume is 38 mL
